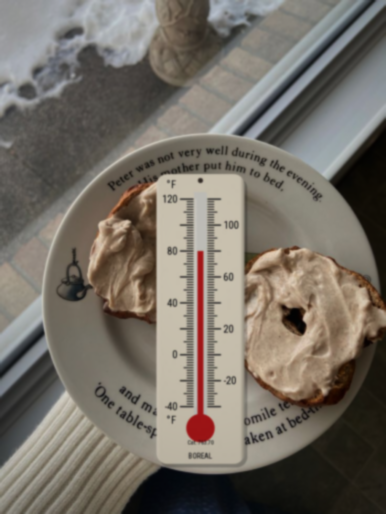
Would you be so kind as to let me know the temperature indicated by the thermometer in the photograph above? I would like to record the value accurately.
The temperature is 80 °F
